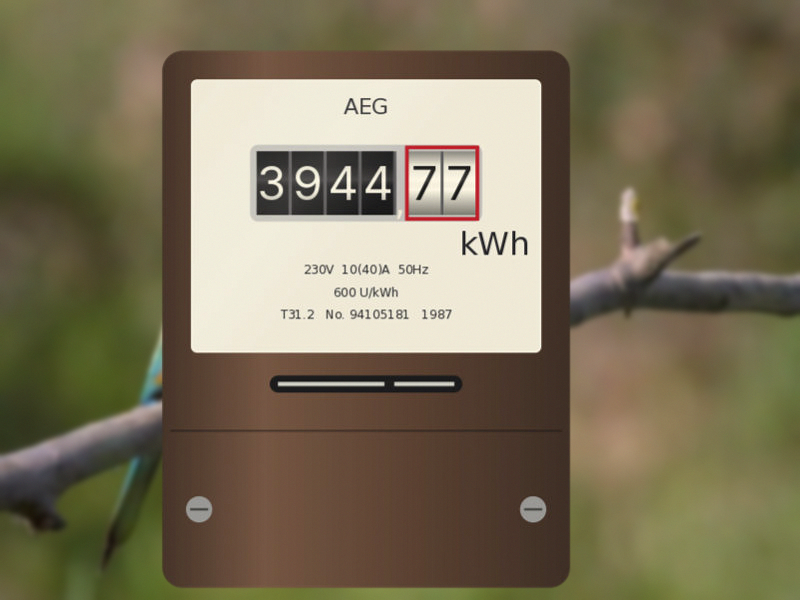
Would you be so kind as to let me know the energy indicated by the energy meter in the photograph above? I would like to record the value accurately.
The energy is 3944.77 kWh
